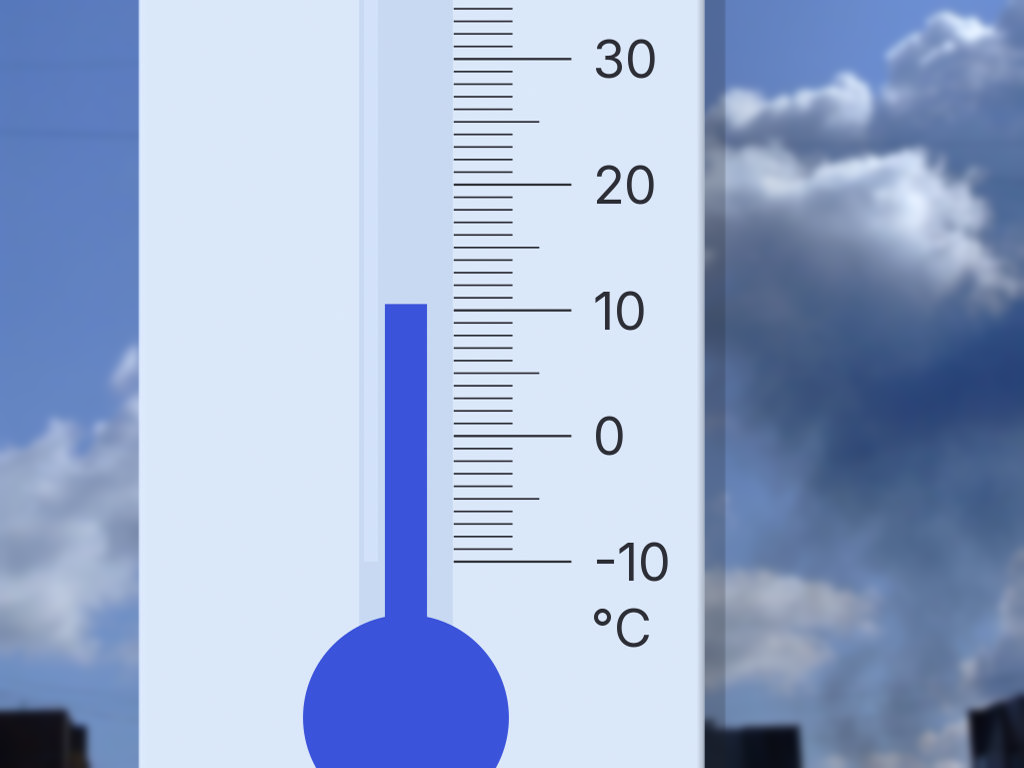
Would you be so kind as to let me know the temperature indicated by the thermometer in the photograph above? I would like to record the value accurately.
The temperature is 10.5 °C
